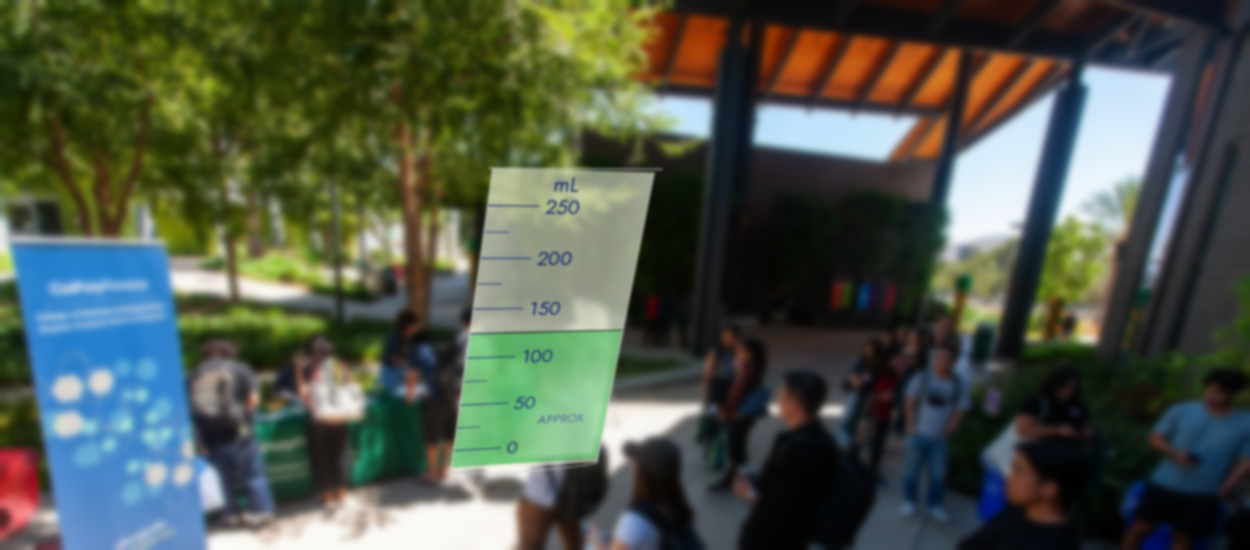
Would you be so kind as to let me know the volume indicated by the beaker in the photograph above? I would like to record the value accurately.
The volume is 125 mL
